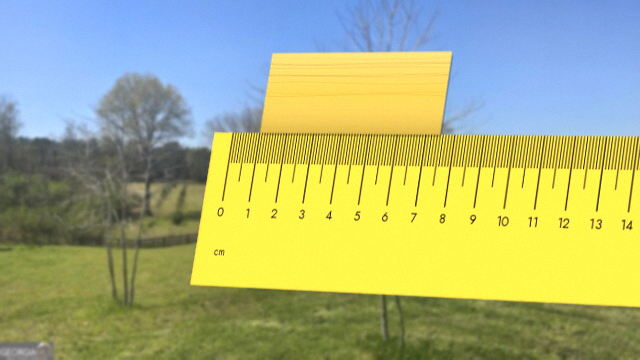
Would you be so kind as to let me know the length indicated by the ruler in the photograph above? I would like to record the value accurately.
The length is 6.5 cm
